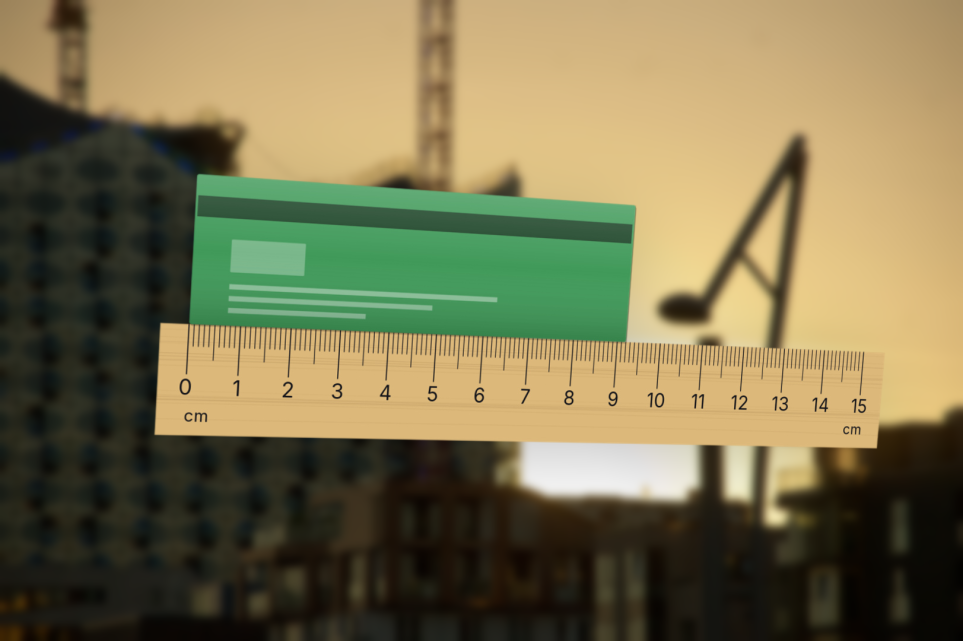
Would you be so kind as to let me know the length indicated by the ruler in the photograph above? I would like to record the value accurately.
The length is 9.2 cm
